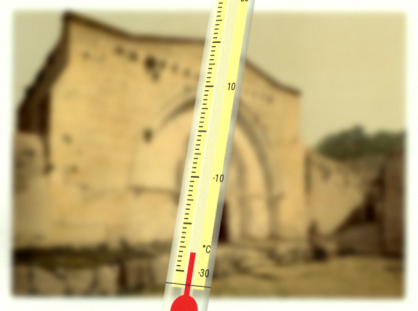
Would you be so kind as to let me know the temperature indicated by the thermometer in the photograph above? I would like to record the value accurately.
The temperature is -26 °C
